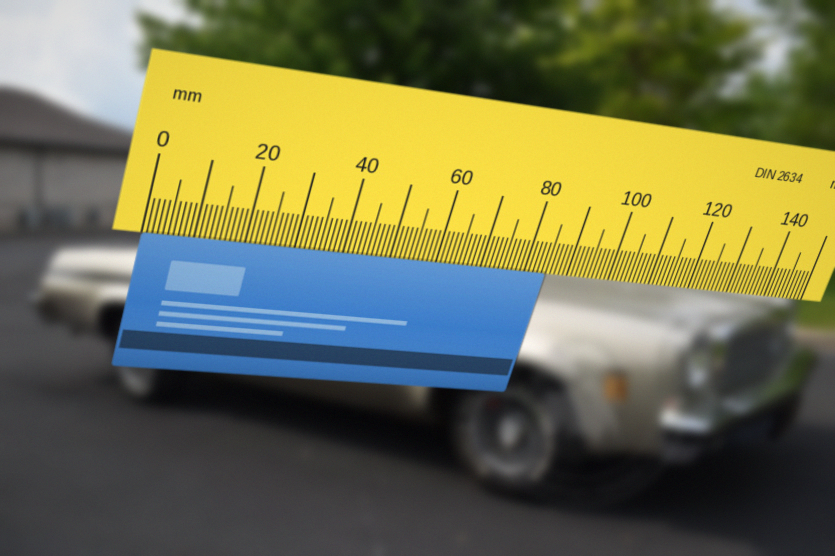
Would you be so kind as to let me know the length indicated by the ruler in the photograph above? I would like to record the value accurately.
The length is 85 mm
